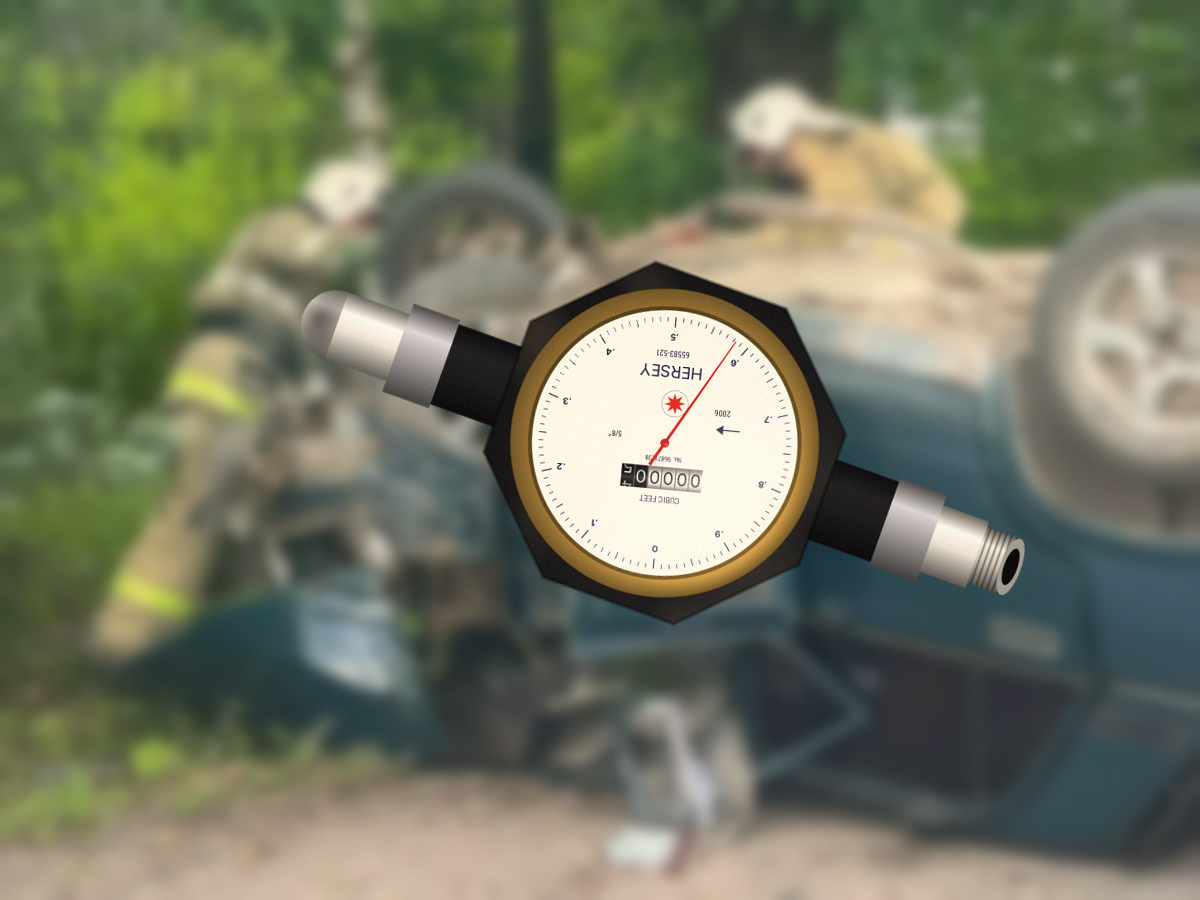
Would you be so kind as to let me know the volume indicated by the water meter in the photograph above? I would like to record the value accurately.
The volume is 4.58 ft³
